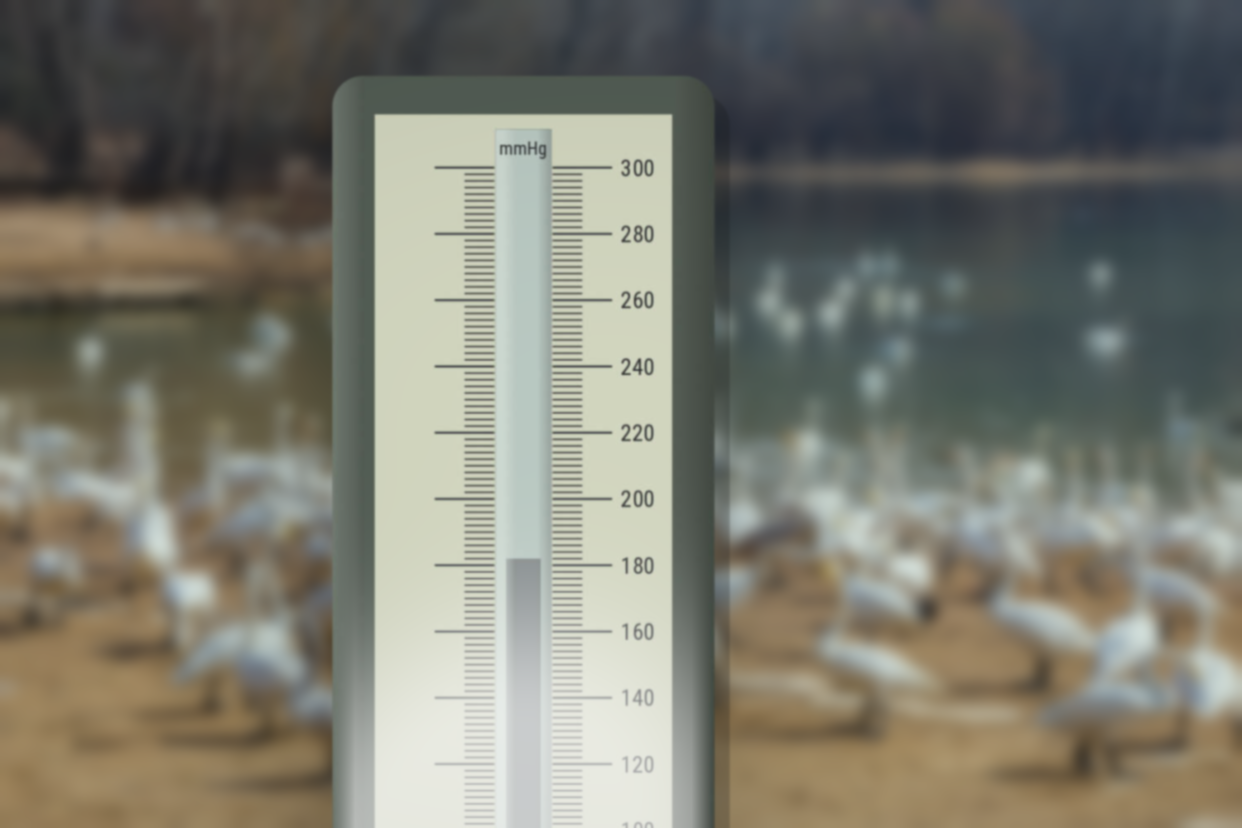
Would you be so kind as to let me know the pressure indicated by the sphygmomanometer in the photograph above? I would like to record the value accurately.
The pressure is 182 mmHg
